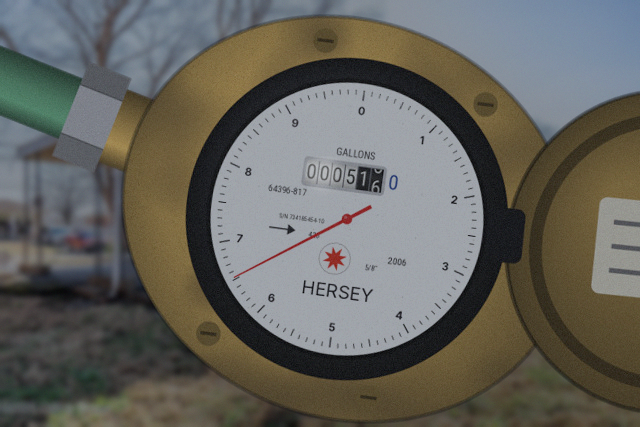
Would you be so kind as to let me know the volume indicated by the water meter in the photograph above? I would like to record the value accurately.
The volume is 5156.5 gal
